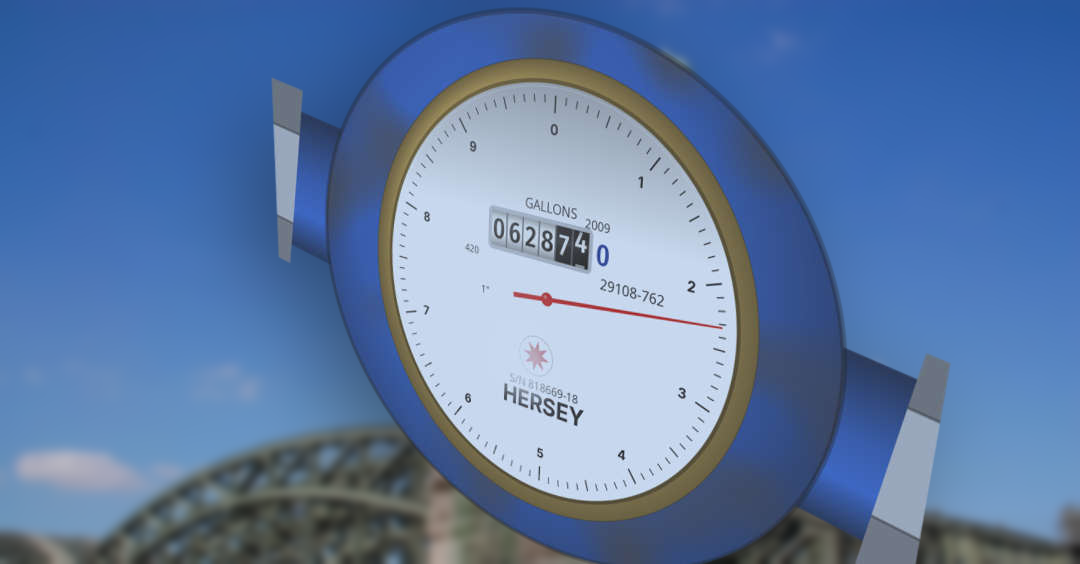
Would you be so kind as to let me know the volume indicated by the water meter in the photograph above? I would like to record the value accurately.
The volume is 628742.3 gal
